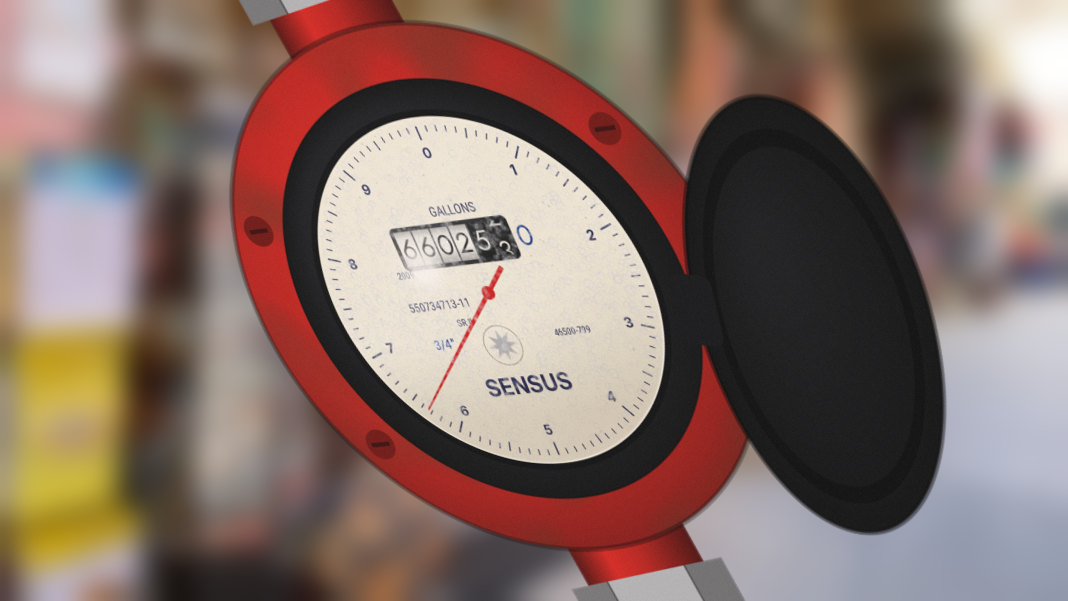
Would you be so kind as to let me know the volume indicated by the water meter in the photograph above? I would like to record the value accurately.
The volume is 6602526.3 gal
